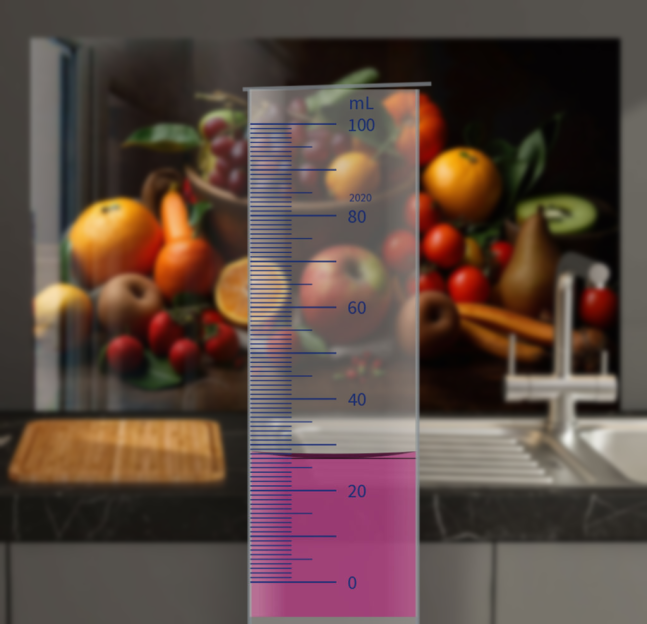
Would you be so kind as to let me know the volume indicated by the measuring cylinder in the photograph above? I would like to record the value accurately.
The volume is 27 mL
